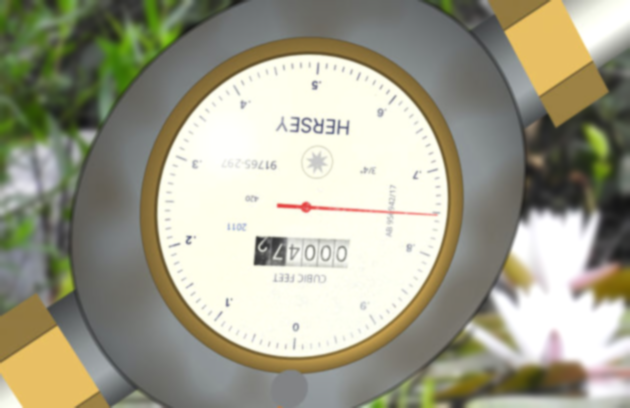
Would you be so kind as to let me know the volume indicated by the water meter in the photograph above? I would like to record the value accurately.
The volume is 471.75 ft³
